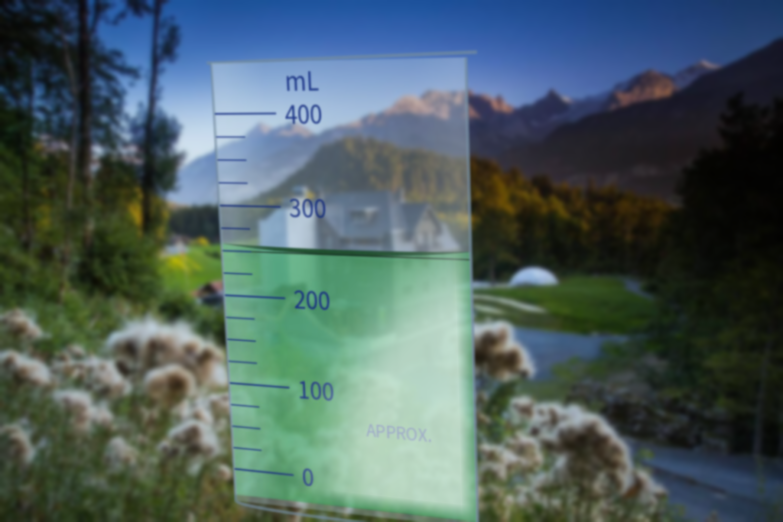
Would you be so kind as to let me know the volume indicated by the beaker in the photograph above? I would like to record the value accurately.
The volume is 250 mL
